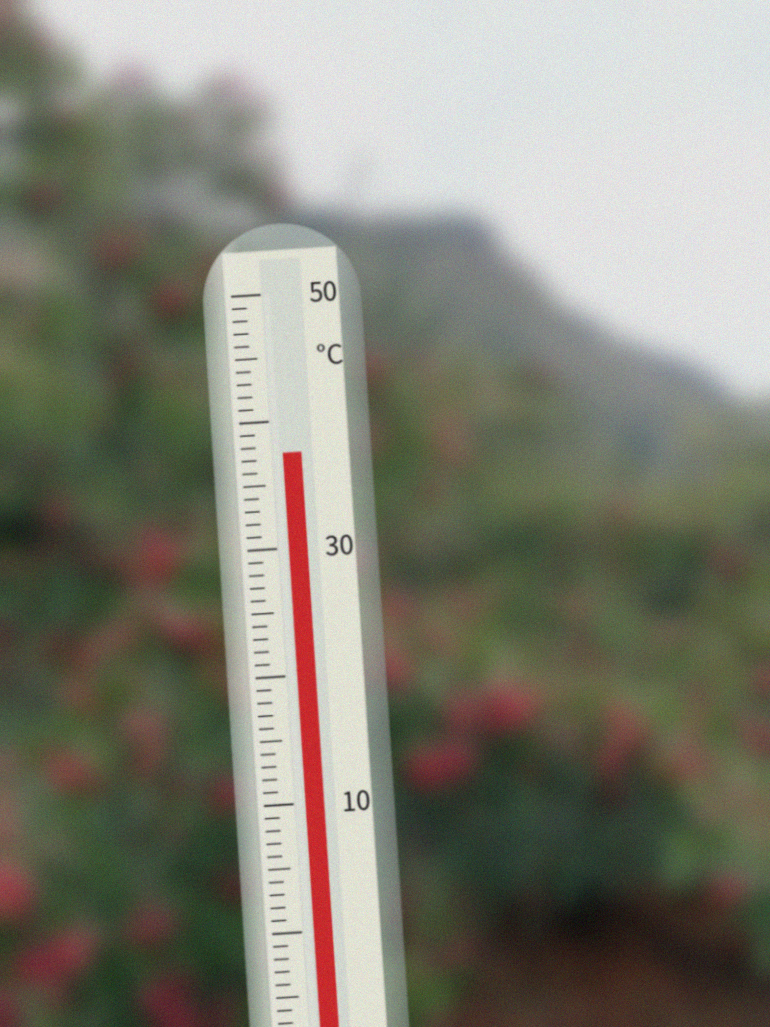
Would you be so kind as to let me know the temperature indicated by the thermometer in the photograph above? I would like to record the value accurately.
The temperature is 37.5 °C
